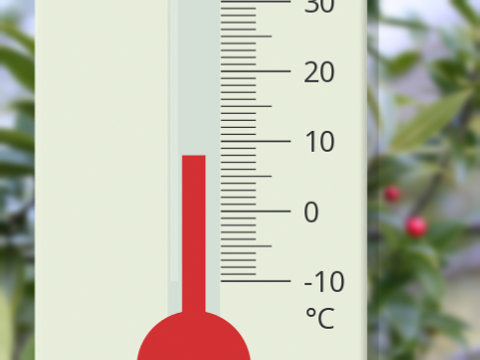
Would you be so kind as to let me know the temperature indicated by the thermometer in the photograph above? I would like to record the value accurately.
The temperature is 8 °C
